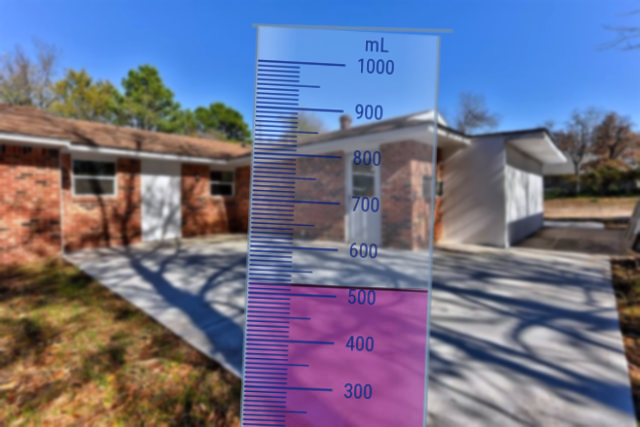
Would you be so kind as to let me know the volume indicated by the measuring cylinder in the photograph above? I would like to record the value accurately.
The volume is 520 mL
